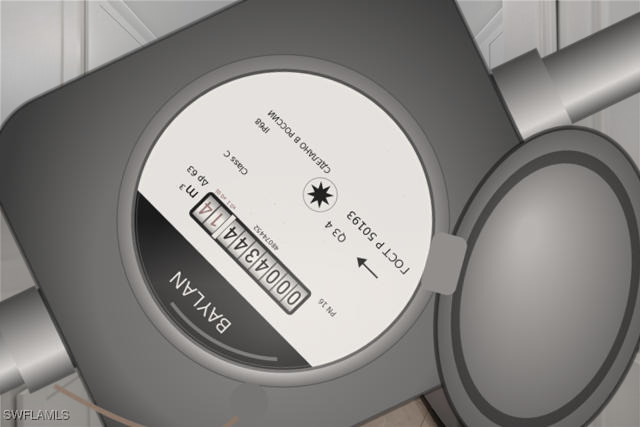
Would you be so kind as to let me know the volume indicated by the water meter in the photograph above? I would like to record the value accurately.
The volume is 4344.14 m³
